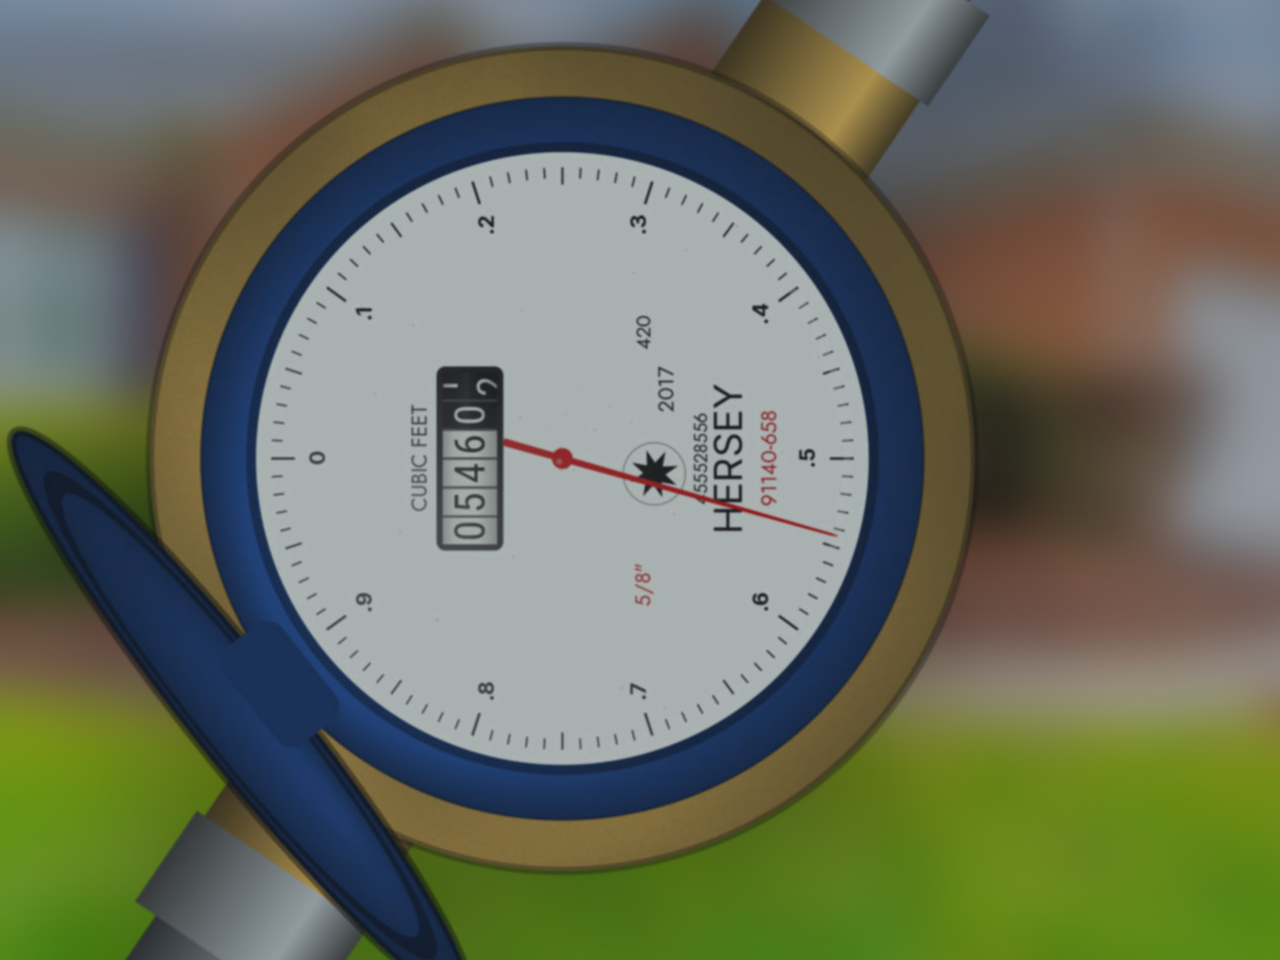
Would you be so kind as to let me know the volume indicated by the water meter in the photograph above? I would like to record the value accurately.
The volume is 54601.54 ft³
